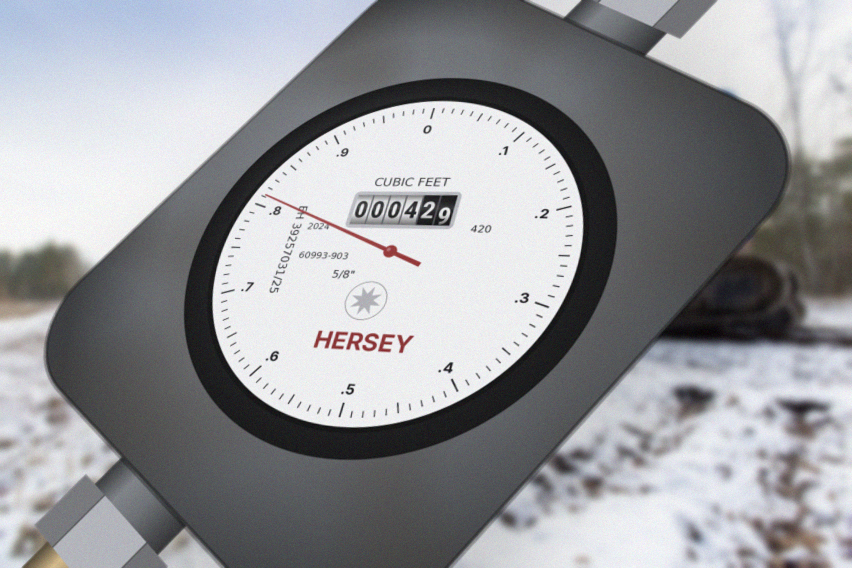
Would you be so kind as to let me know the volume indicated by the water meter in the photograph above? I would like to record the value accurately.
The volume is 428.81 ft³
